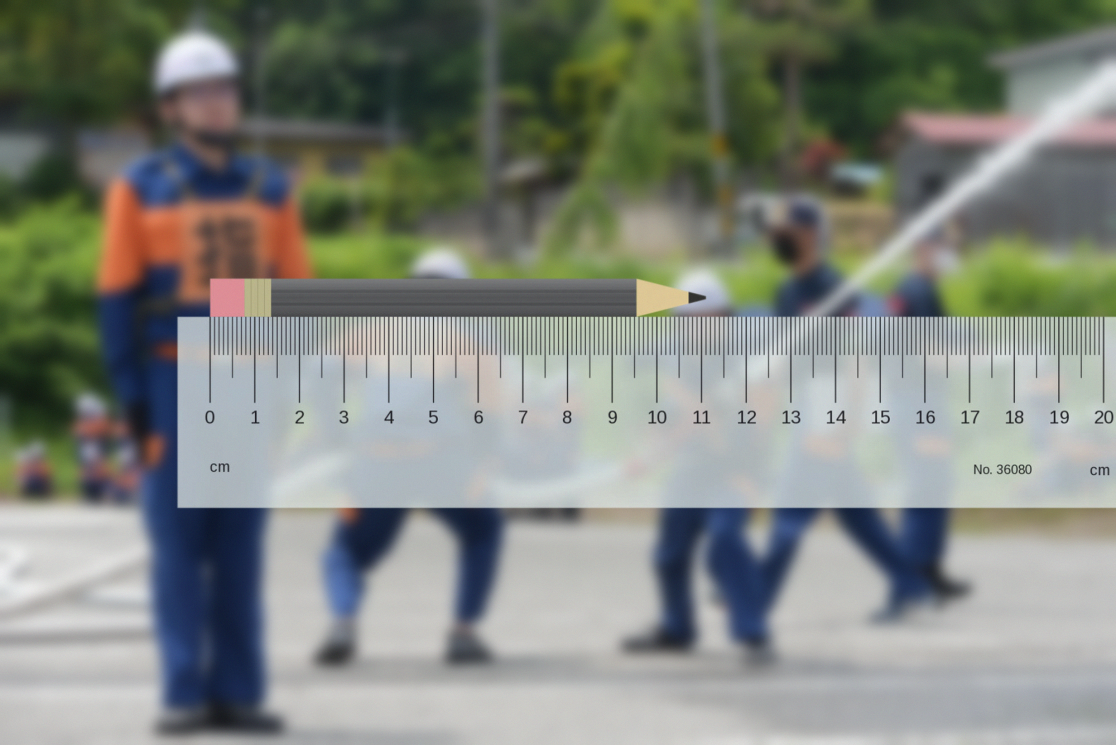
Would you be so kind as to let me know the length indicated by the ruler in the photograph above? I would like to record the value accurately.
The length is 11.1 cm
